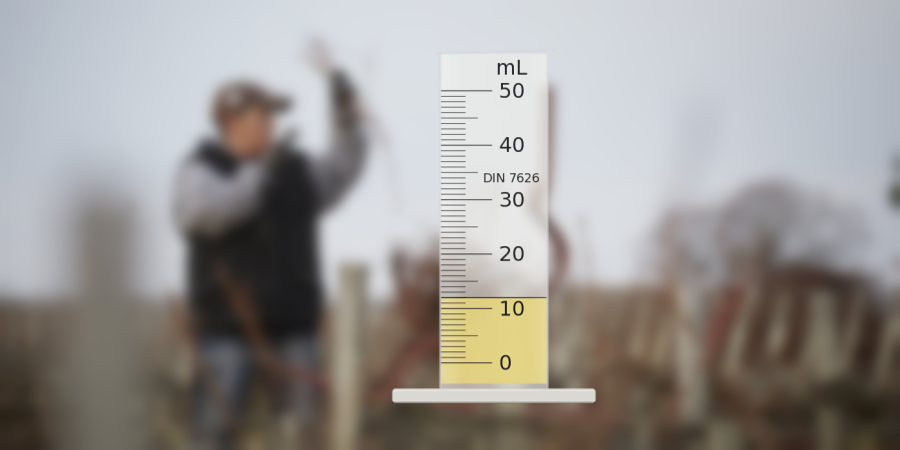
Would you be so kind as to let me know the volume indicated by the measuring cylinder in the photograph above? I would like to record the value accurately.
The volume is 12 mL
